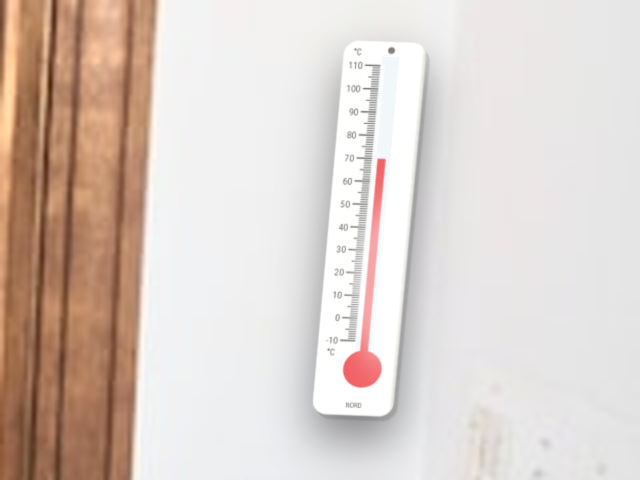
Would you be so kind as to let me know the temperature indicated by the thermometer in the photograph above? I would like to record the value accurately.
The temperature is 70 °C
